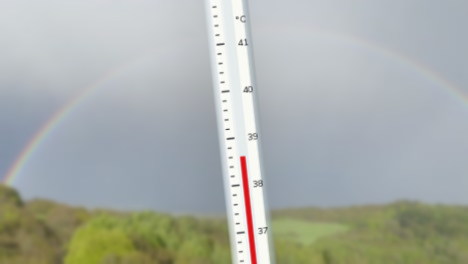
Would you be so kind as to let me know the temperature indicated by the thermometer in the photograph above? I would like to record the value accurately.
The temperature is 38.6 °C
